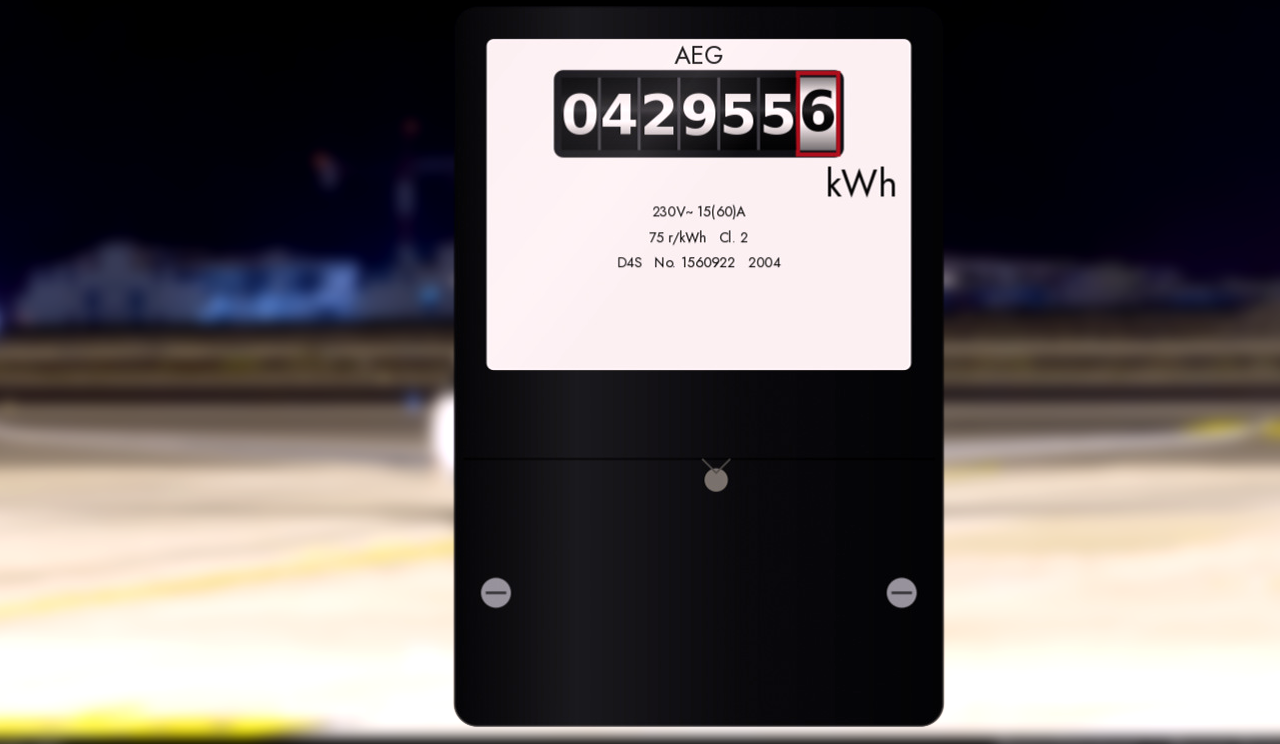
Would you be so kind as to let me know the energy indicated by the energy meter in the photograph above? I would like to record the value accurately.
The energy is 42955.6 kWh
